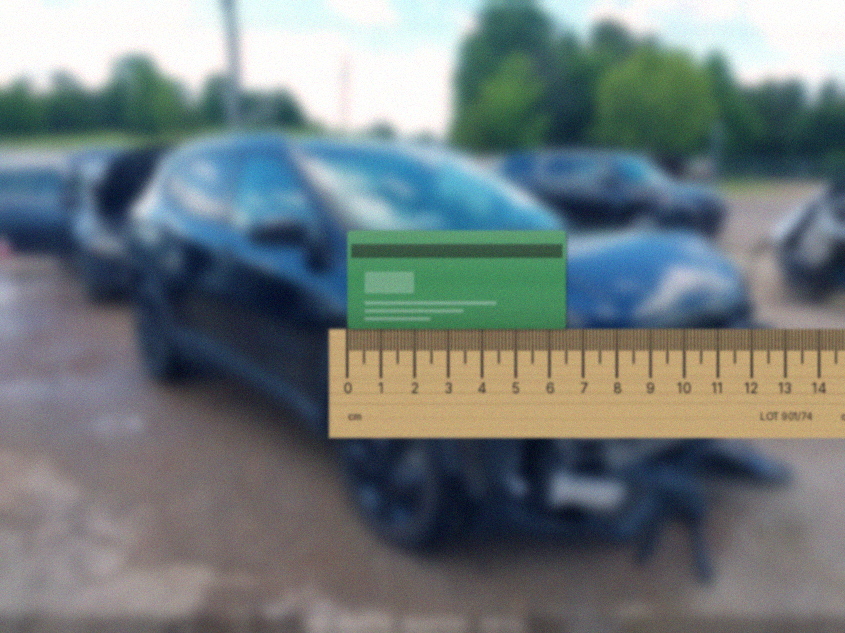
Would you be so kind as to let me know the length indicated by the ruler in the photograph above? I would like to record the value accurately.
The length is 6.5 cm
